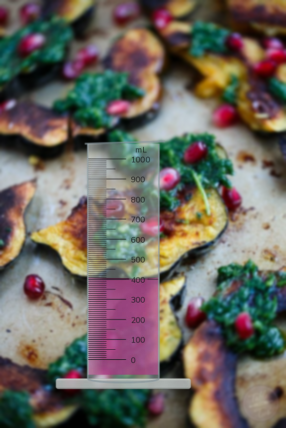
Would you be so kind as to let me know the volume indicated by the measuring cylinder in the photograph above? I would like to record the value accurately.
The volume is 400 mL
